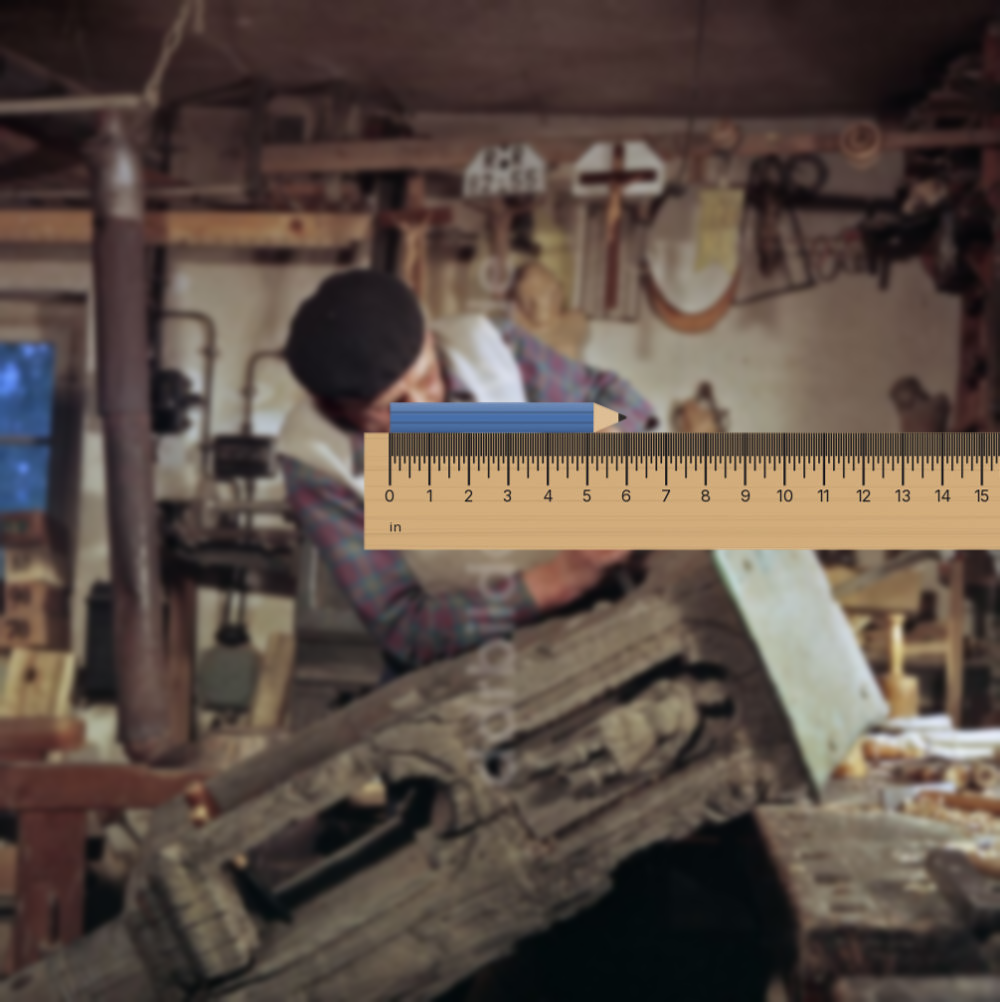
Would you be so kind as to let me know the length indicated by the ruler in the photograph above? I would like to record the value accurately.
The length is 6 in
